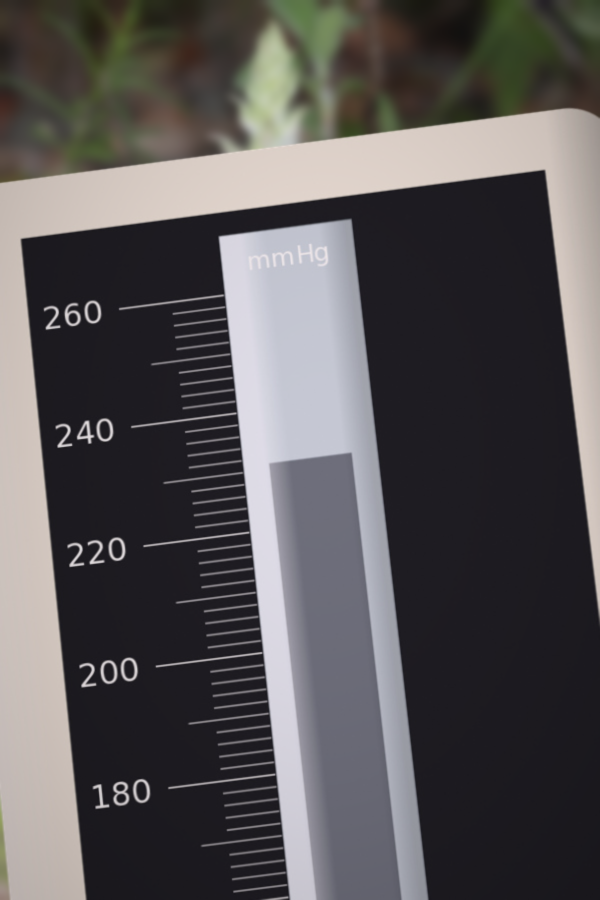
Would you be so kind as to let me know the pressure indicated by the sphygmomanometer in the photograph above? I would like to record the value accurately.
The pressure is 231 mmHg
